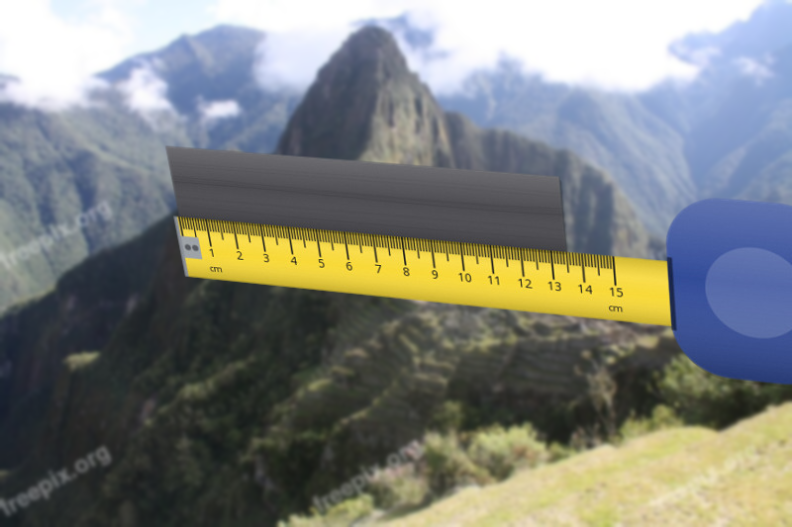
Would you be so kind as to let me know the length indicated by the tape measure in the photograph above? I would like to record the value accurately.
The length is 13.5 cm
